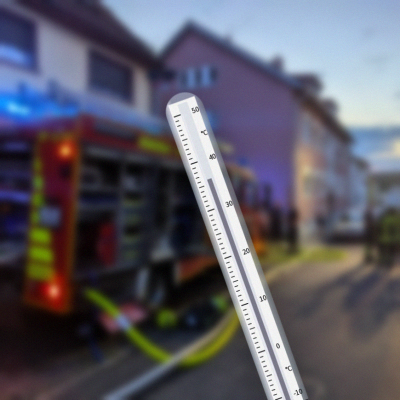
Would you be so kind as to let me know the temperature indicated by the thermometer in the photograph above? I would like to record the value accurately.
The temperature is 36 °C
